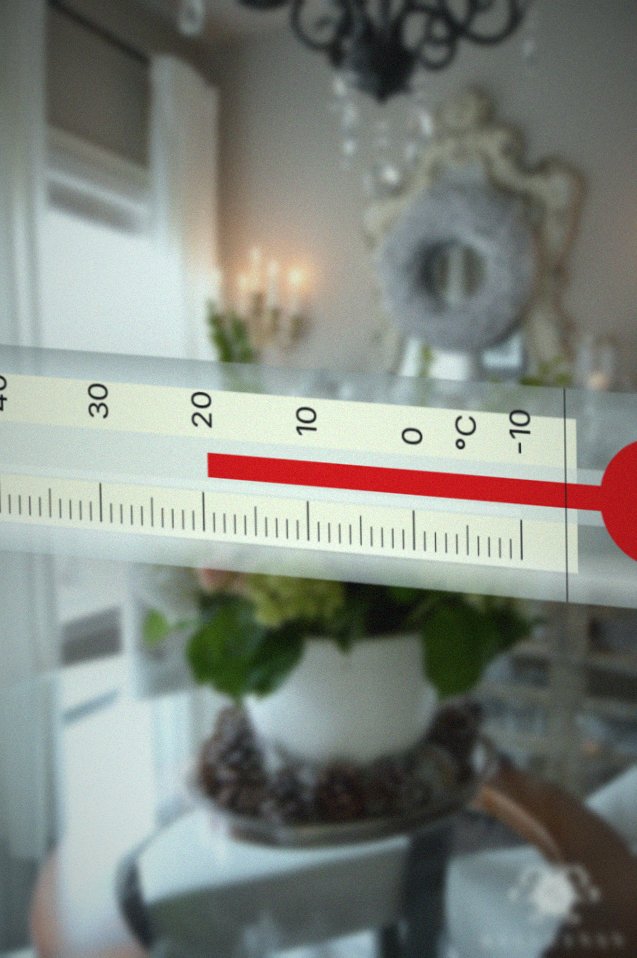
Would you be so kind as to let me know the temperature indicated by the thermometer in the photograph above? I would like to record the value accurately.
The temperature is 19.5 °C
